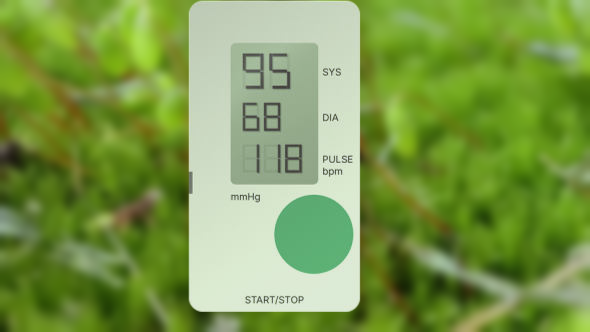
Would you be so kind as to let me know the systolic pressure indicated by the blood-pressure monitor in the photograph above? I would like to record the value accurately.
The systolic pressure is 95 mmHg
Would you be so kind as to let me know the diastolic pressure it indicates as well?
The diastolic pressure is 68 mmHg
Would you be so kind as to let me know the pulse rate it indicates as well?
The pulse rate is 118 bpm
